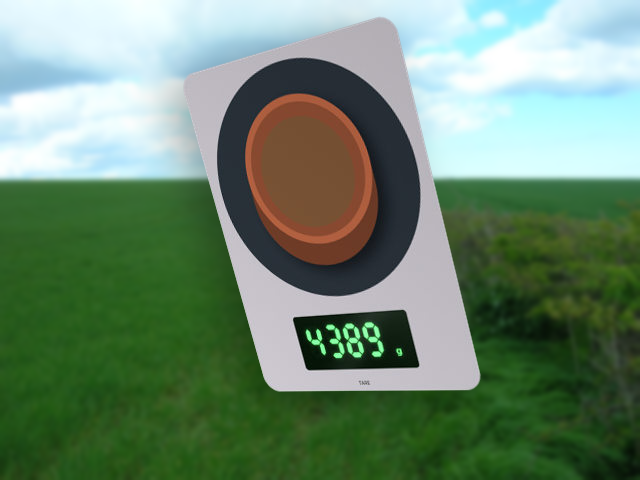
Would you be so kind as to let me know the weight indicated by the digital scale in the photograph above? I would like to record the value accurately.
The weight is 4389 g
